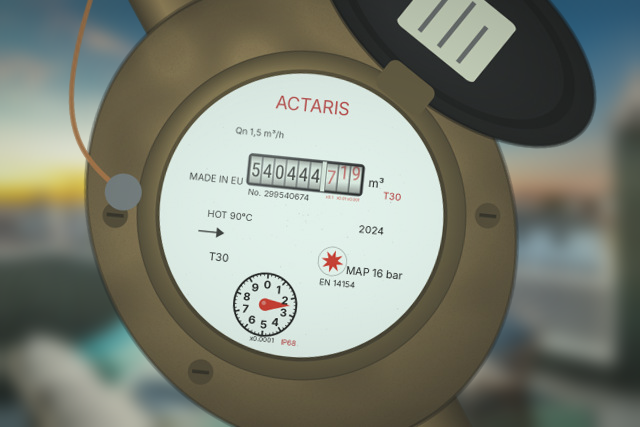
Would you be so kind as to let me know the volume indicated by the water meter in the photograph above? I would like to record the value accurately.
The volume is 540444.7192 m³
